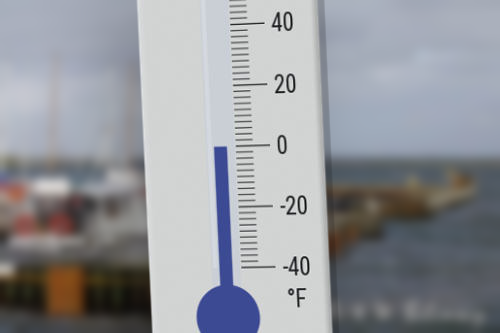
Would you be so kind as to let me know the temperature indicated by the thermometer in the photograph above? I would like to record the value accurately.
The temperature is 0 °F
